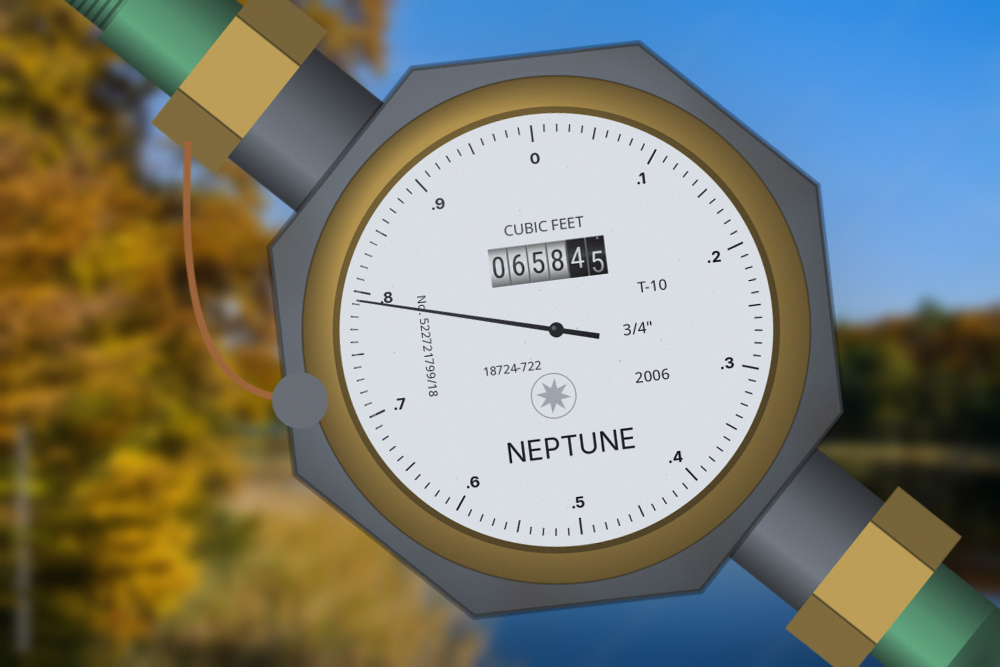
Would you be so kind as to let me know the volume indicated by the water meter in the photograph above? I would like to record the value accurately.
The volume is 65844.79 ft³
